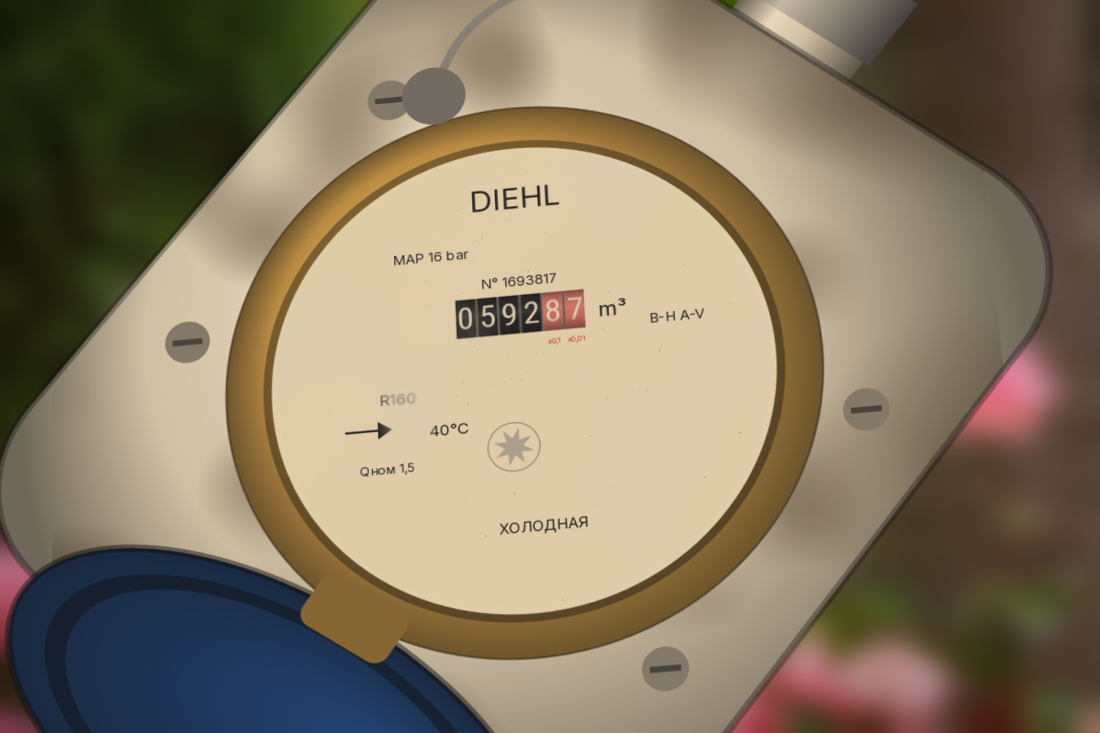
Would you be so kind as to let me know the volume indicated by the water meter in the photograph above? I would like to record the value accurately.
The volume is 592.87 m³
